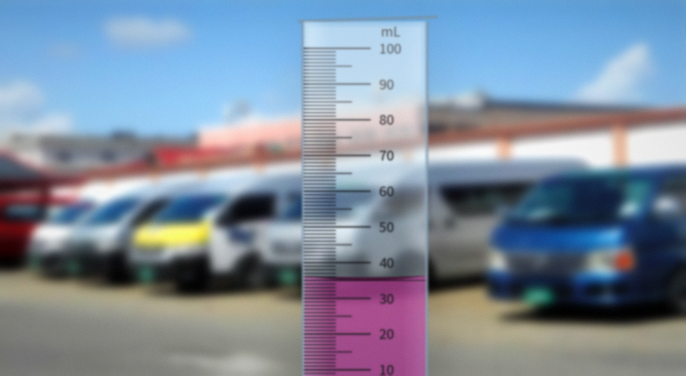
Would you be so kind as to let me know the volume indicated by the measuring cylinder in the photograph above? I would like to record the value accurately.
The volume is 35 mL
